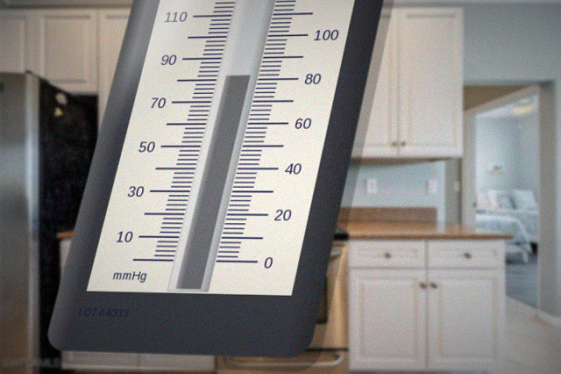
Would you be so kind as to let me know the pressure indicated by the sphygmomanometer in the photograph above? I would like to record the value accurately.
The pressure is 82 mmHg
